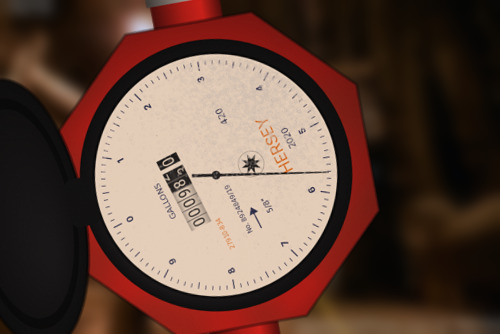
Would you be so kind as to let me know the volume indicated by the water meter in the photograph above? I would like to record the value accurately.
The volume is 9825.7 gal
